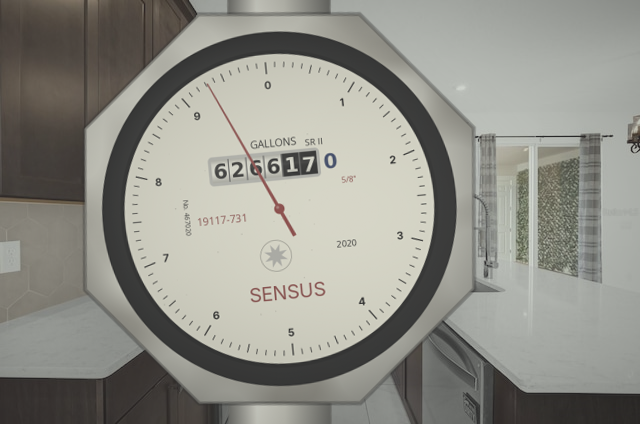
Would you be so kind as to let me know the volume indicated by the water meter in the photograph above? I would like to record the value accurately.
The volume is 6266169.3 gal
